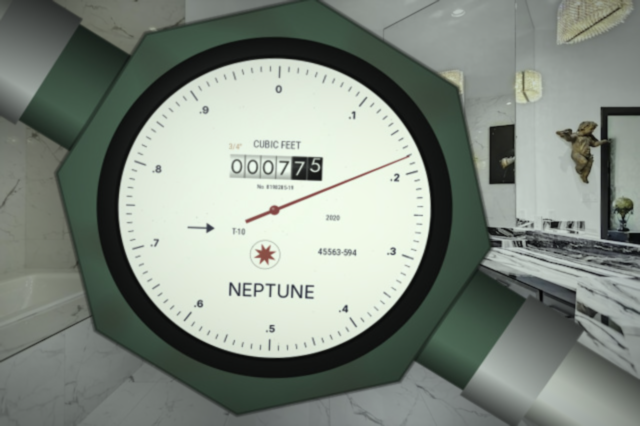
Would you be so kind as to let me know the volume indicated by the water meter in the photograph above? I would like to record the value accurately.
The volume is 775.18 ft³
